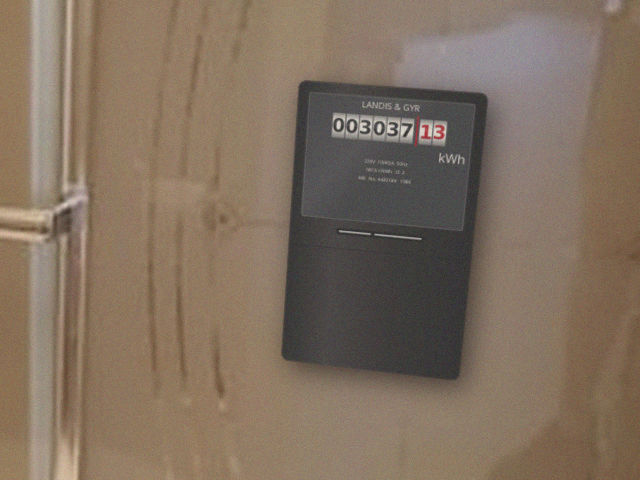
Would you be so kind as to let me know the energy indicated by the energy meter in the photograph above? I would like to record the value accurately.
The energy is 3037.13 kWh
